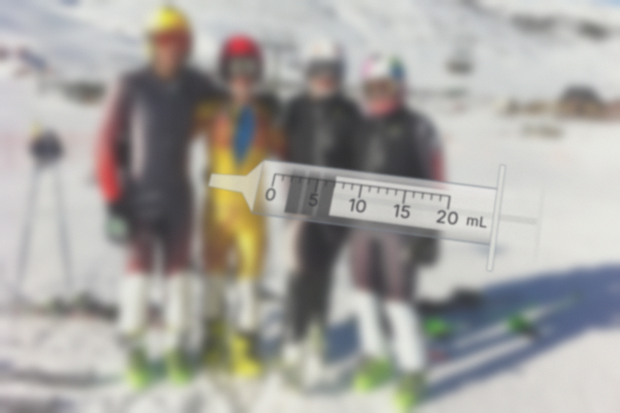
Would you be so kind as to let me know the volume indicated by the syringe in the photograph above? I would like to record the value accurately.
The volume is 2 mL
